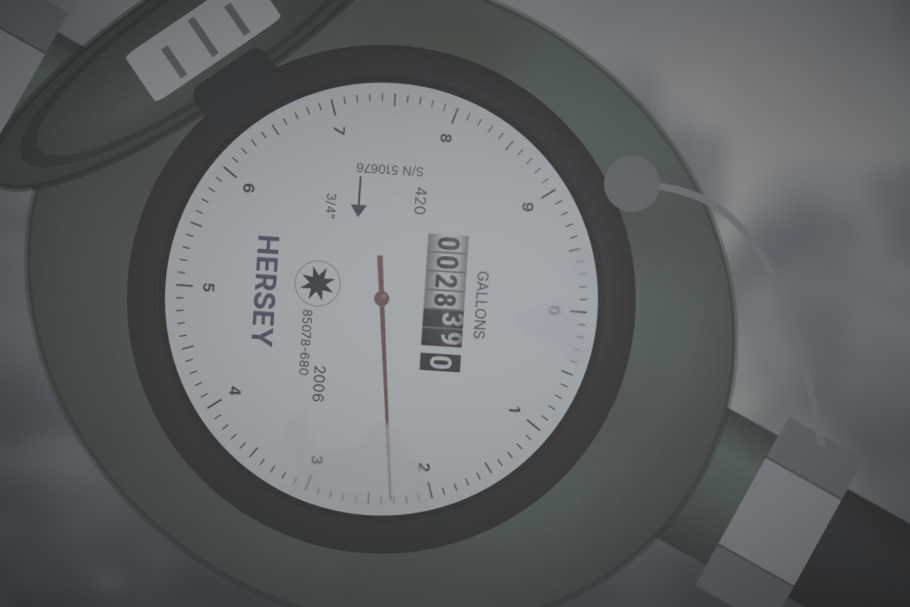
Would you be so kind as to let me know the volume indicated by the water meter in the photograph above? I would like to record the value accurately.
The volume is 28392.3 gal
